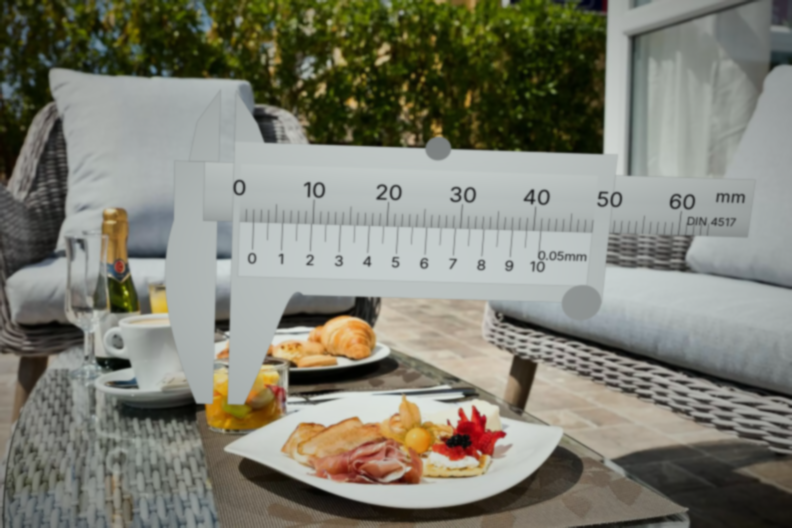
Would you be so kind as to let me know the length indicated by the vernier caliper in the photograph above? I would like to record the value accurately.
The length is 2.0 mm
